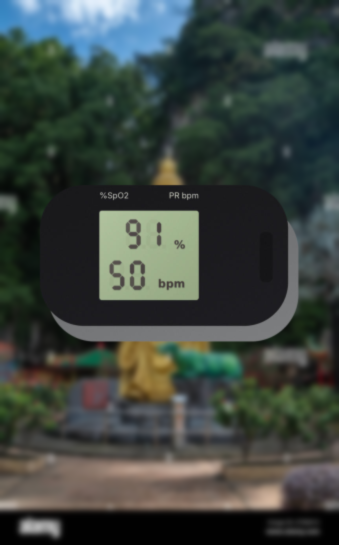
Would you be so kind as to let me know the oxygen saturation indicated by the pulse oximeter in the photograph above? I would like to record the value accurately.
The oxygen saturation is 91 %
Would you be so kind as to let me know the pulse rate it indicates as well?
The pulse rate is 50 bpm
